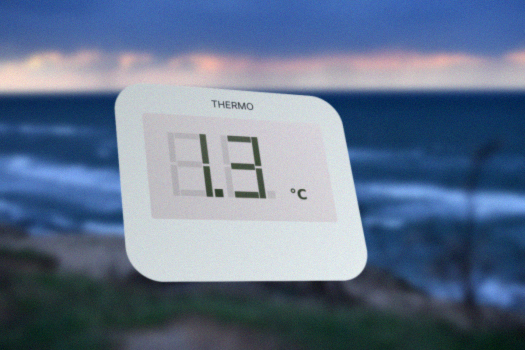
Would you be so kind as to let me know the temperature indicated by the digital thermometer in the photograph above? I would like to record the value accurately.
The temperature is 1.3 °C
